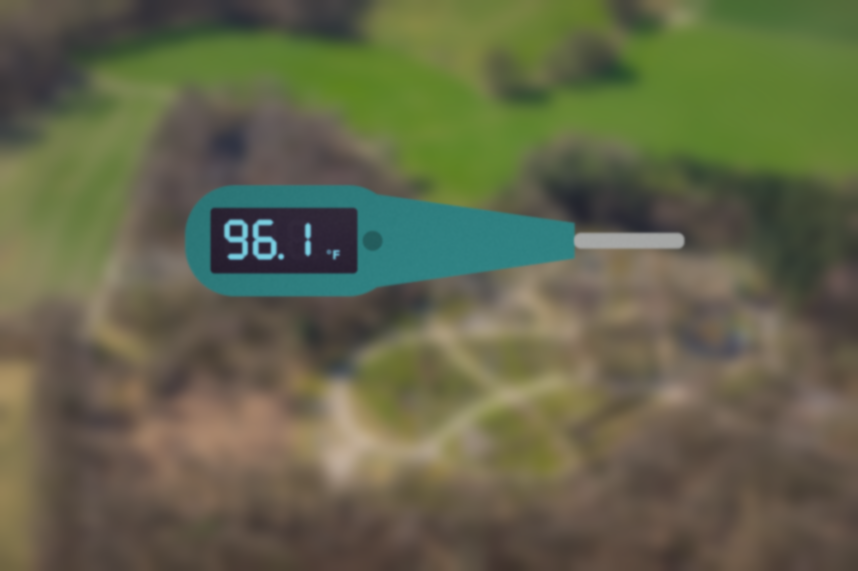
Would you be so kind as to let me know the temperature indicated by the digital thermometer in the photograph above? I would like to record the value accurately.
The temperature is 96.1 °F
